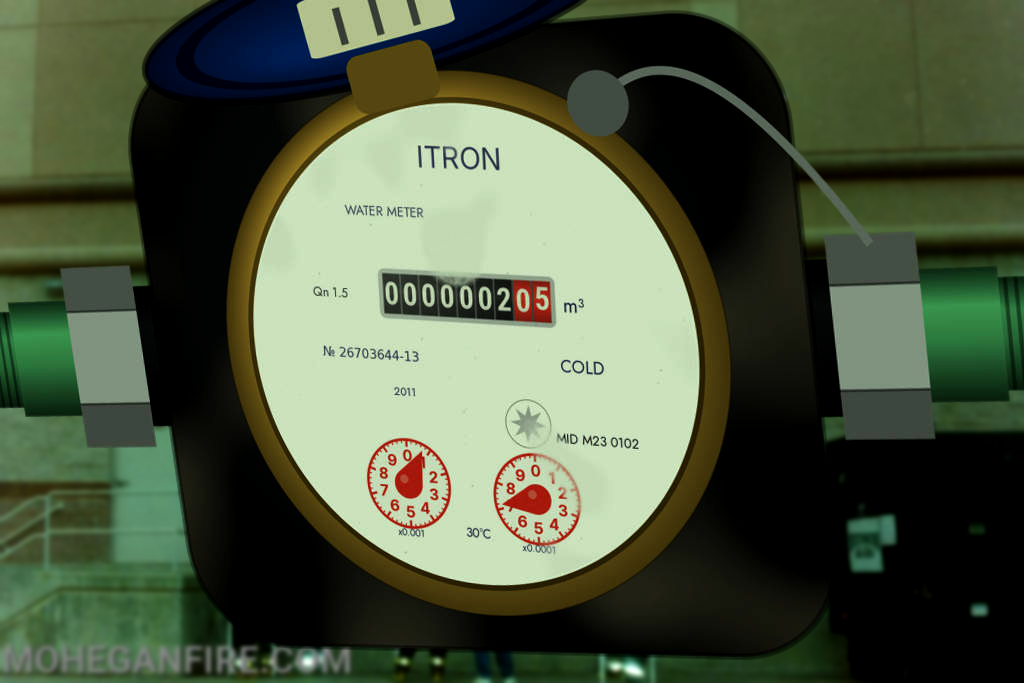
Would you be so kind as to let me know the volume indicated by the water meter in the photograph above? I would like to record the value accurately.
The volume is 2.0507 m³
